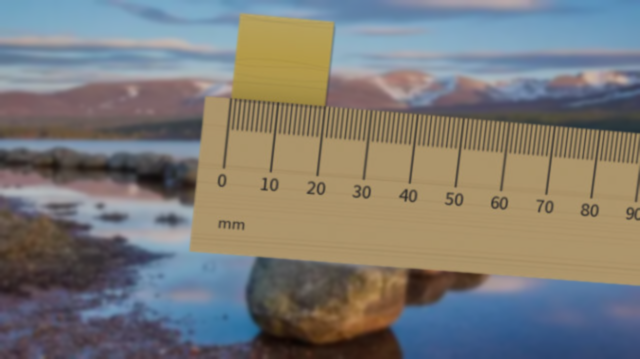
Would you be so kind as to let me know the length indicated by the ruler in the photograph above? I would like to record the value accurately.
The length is 20 mm
